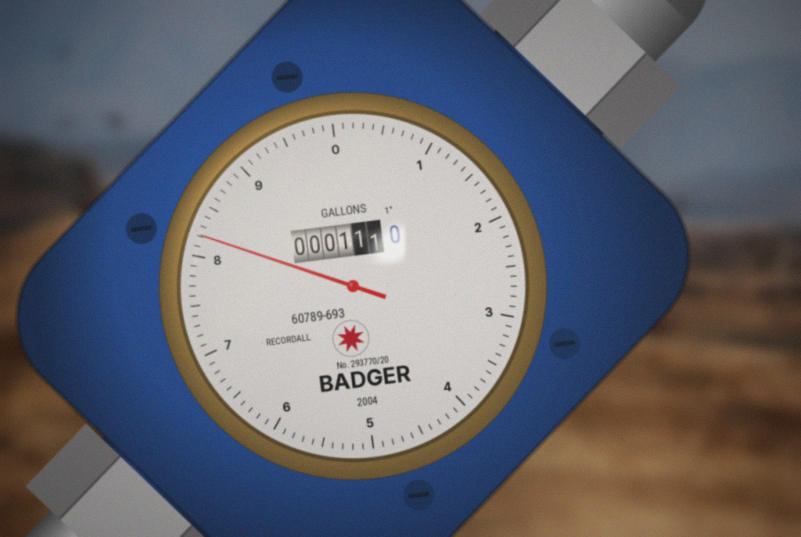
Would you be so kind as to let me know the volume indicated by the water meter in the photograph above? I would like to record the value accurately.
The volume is 1108.2 gal
